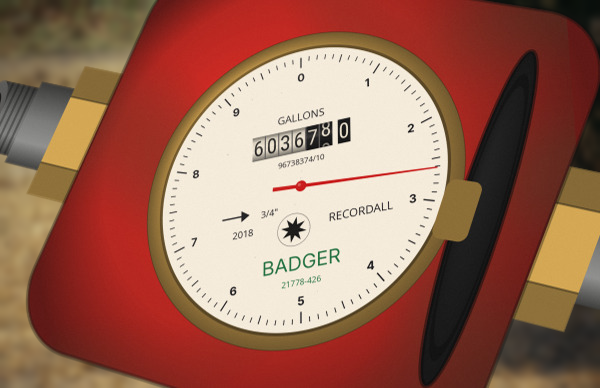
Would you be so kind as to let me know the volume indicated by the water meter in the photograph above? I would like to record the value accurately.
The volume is 6036782.6 gal
